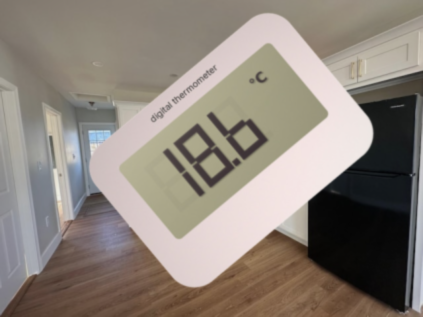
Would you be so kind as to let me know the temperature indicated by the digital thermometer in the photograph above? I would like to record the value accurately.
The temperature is 18.6 °C
